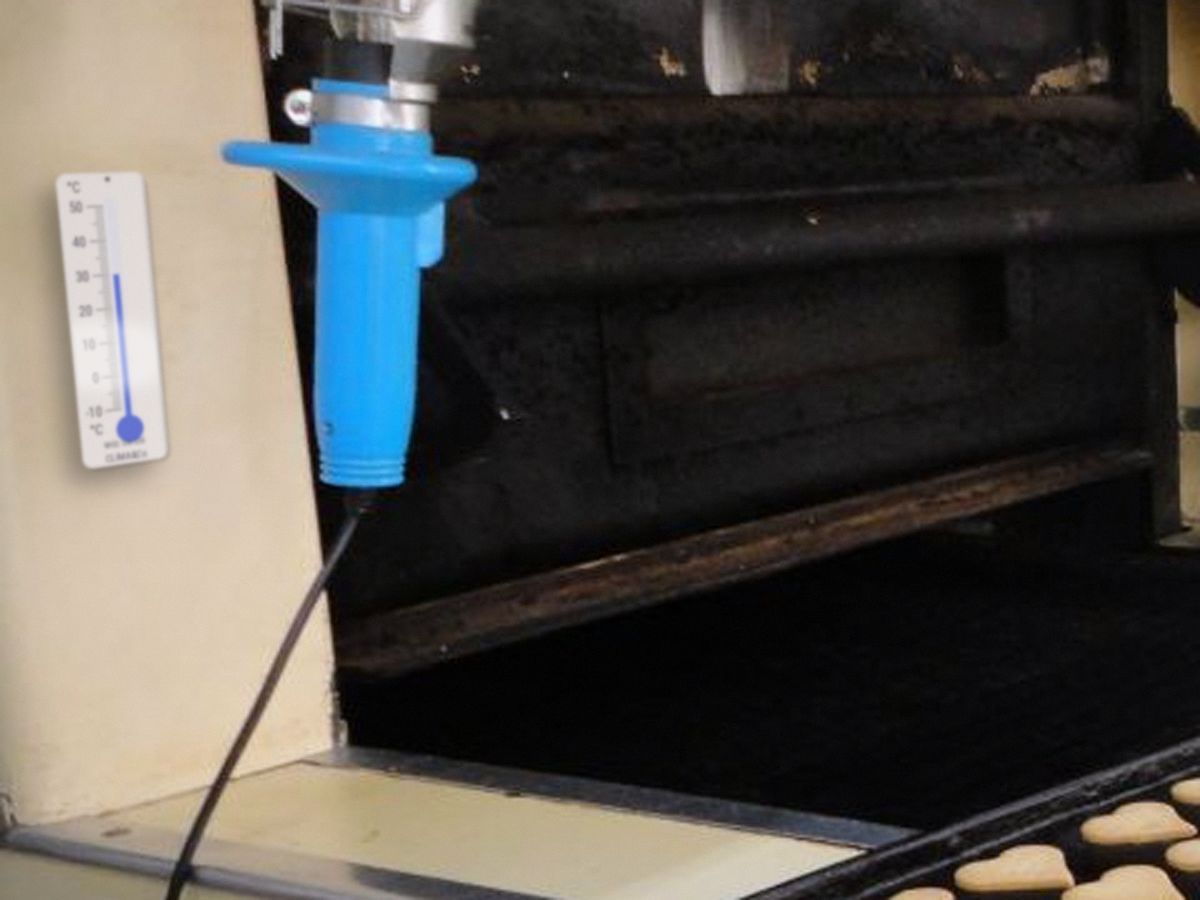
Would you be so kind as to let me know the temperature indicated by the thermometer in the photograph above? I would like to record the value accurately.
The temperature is 30 °C
